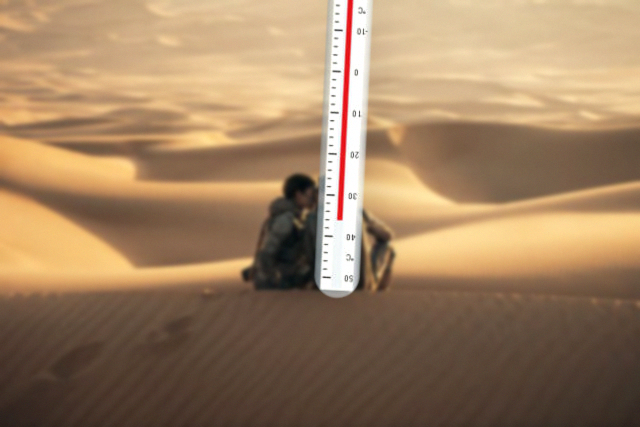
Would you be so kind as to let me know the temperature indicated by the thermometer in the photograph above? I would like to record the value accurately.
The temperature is 36 °C
